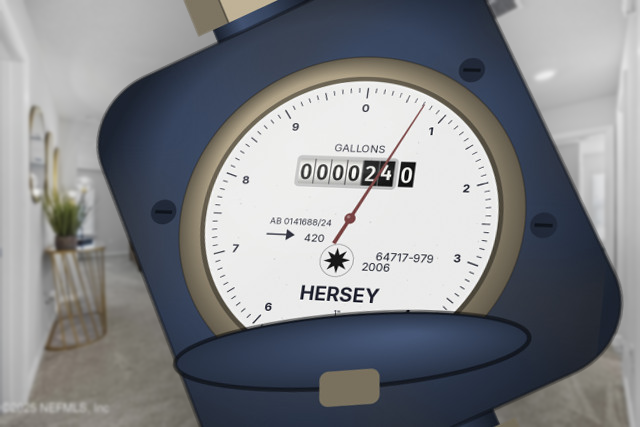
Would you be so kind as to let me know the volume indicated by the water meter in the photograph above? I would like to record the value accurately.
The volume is 240.7 gal
